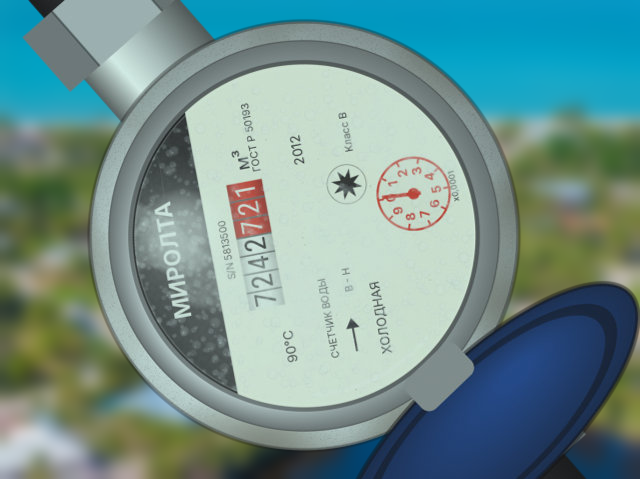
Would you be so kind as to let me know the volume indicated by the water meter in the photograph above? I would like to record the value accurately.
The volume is 7242.7210 m³
